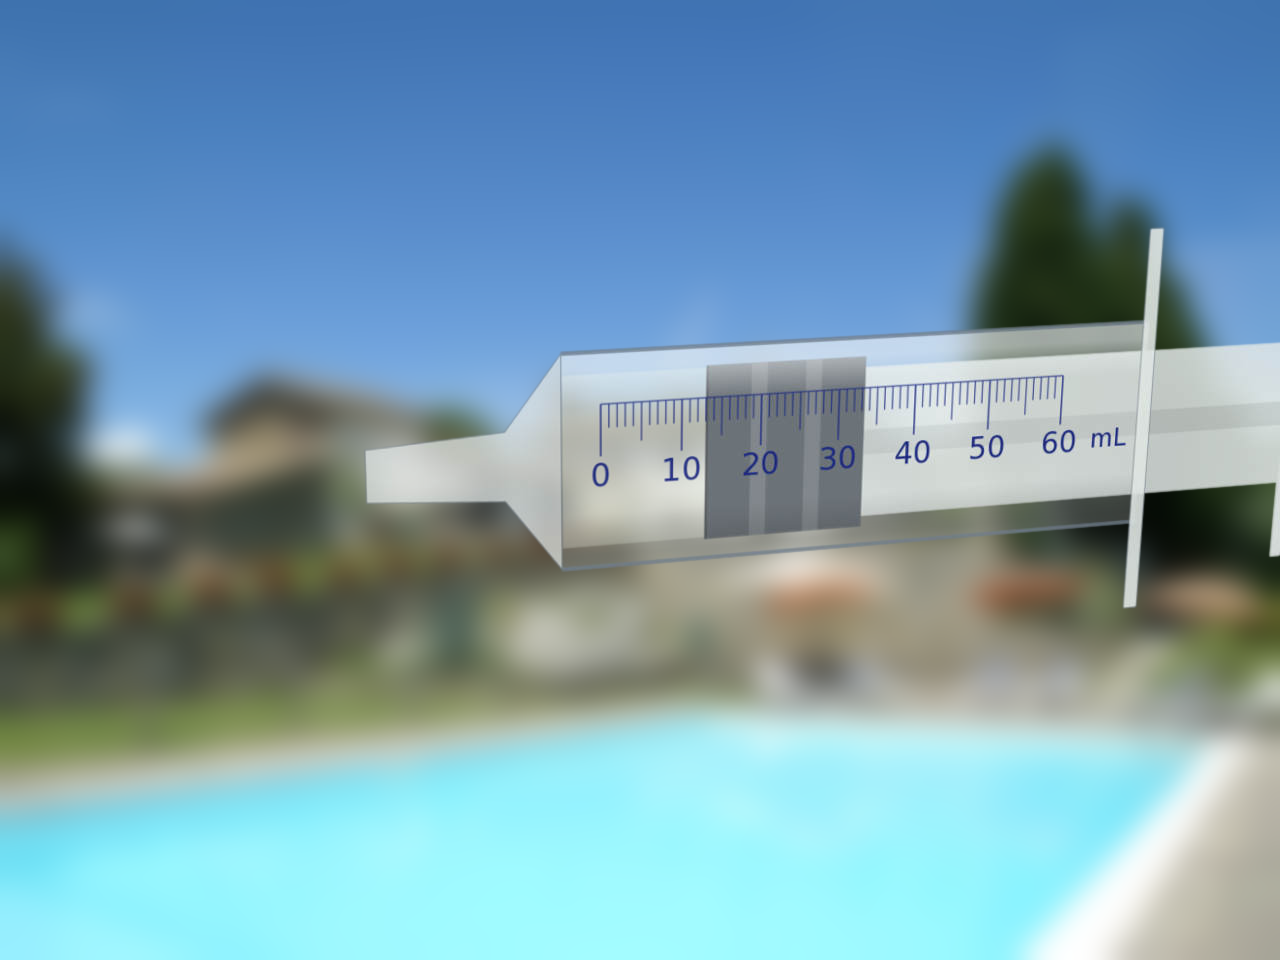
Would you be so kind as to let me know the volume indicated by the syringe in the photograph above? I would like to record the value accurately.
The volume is 13 mL
